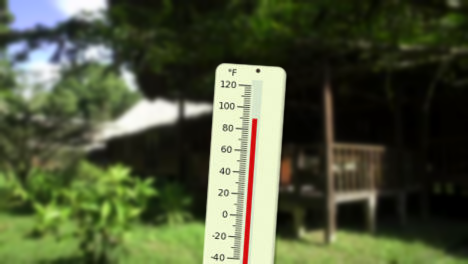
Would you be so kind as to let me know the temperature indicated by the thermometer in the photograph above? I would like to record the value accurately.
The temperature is 90 °F
